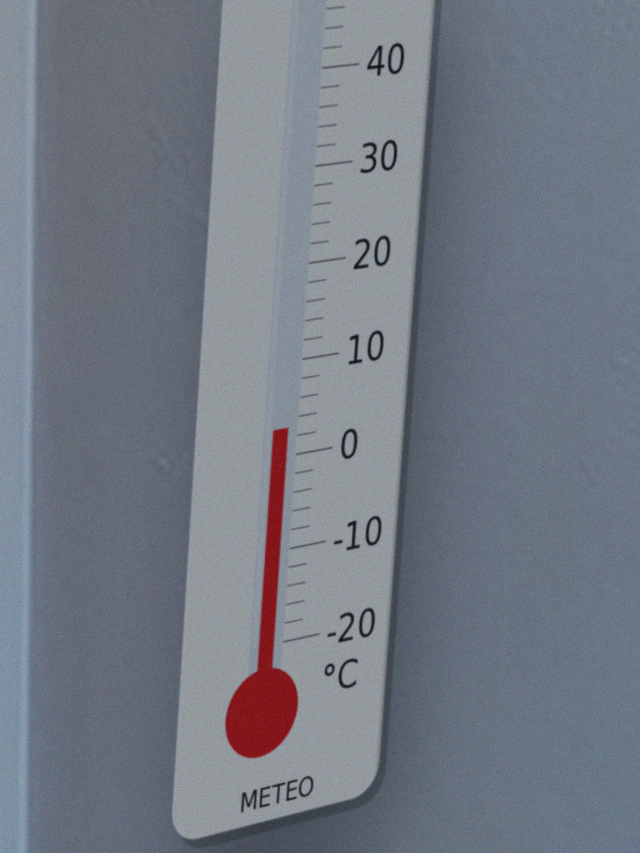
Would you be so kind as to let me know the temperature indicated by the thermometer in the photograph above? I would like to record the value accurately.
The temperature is 3 °C
